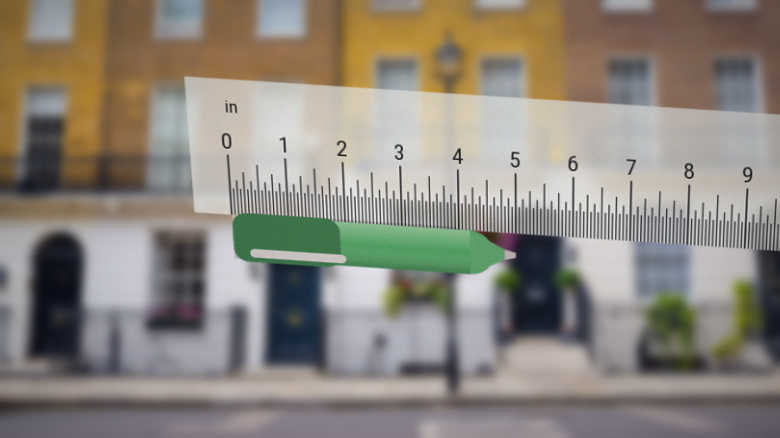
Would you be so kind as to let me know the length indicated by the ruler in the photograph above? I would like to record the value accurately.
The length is 5 in
